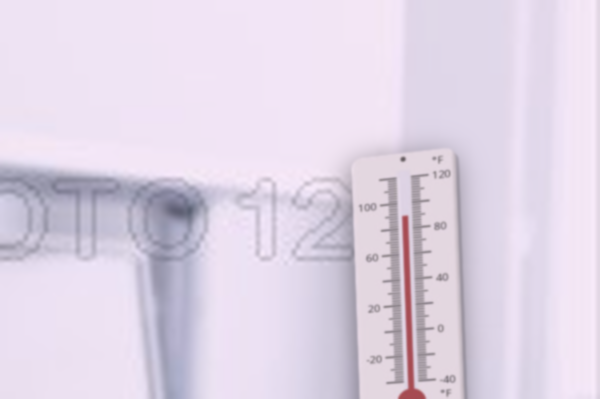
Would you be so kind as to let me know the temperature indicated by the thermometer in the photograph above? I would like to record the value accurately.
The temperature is 90 °F
